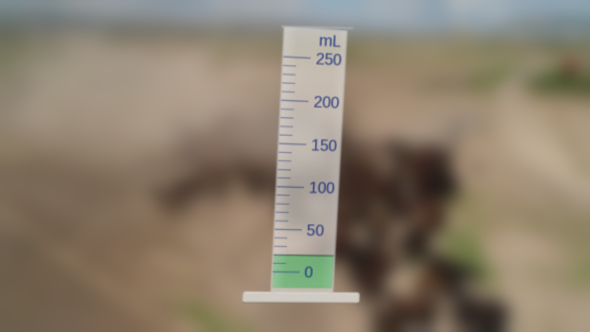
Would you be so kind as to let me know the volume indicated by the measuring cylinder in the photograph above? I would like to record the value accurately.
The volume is 20 mL
